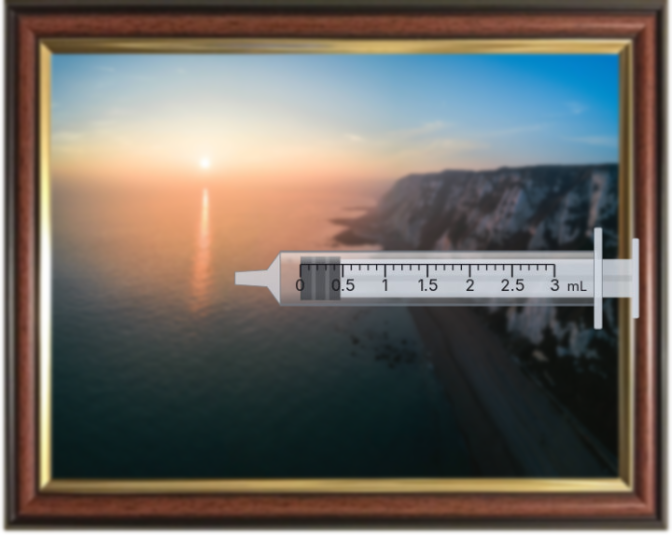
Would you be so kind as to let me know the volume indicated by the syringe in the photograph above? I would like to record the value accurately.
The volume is 0 mL
